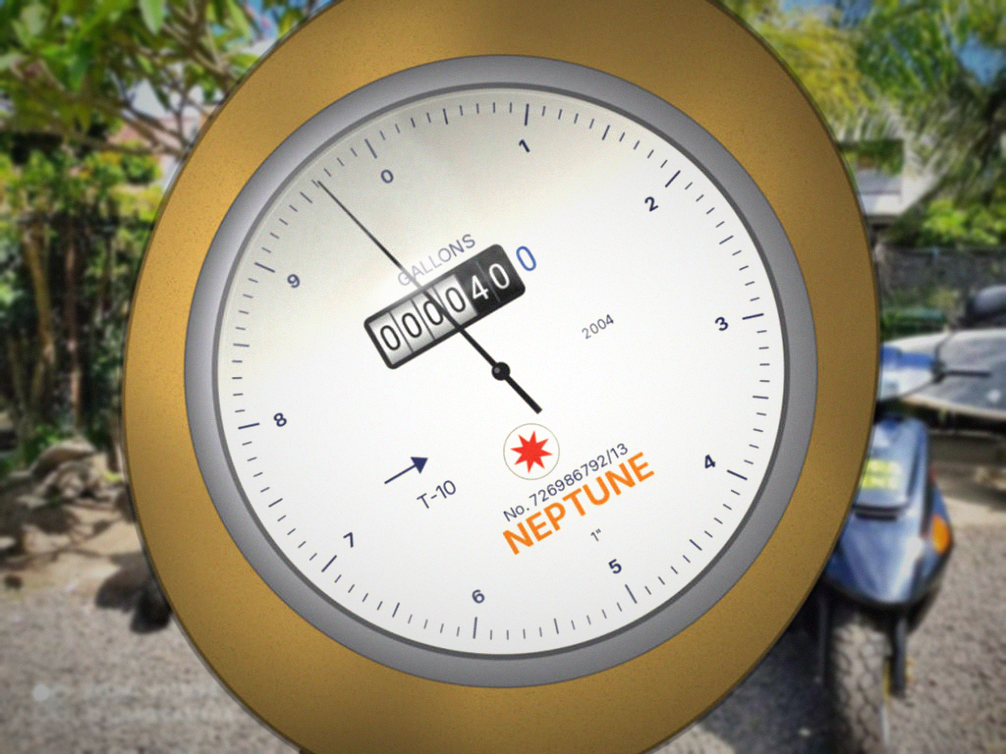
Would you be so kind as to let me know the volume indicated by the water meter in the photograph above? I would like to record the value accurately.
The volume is 399.6 gal
